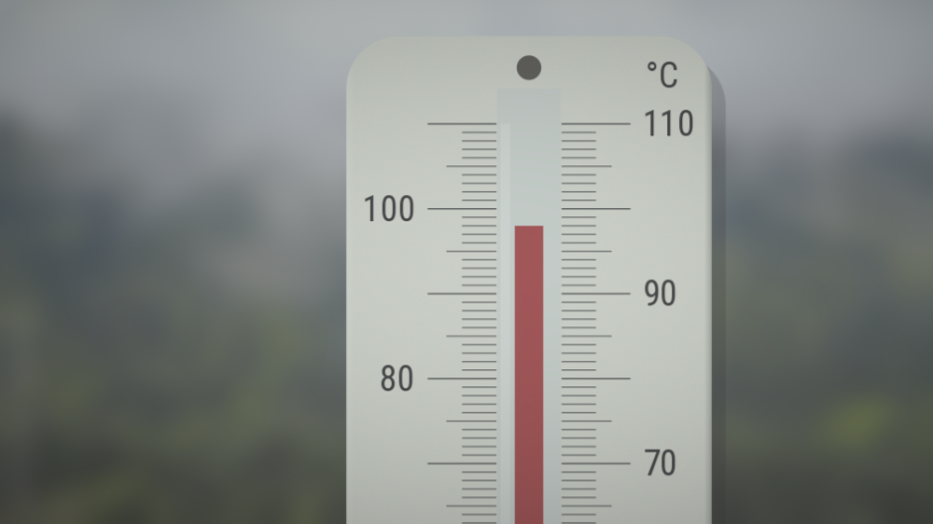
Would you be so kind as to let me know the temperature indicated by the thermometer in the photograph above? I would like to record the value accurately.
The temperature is 98 °C
